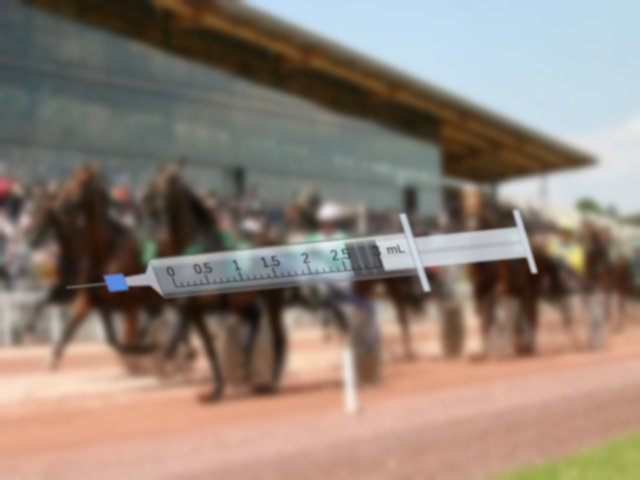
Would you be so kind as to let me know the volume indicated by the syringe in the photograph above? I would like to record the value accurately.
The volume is 2.6 mL
